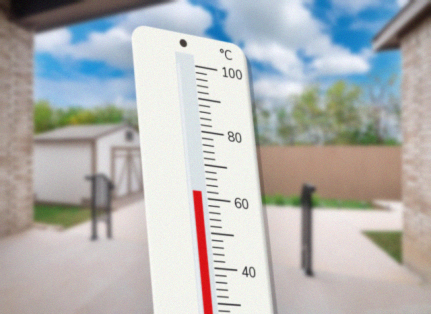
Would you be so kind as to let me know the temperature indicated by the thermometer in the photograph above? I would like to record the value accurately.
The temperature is 62 °C
